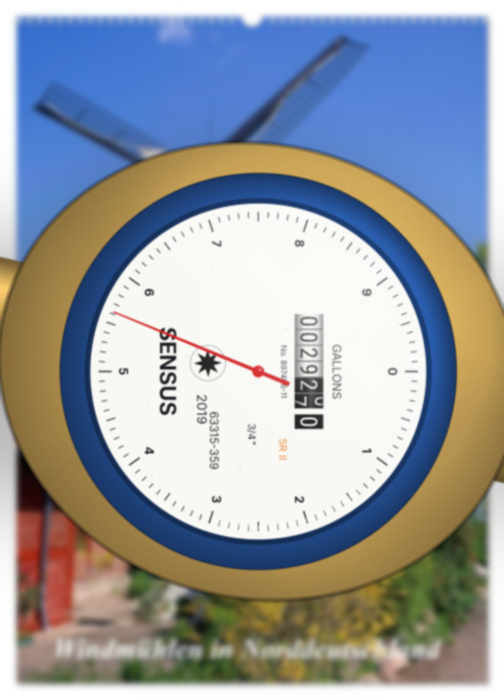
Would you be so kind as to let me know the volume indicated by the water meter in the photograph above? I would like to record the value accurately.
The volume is 29265.6 gal
